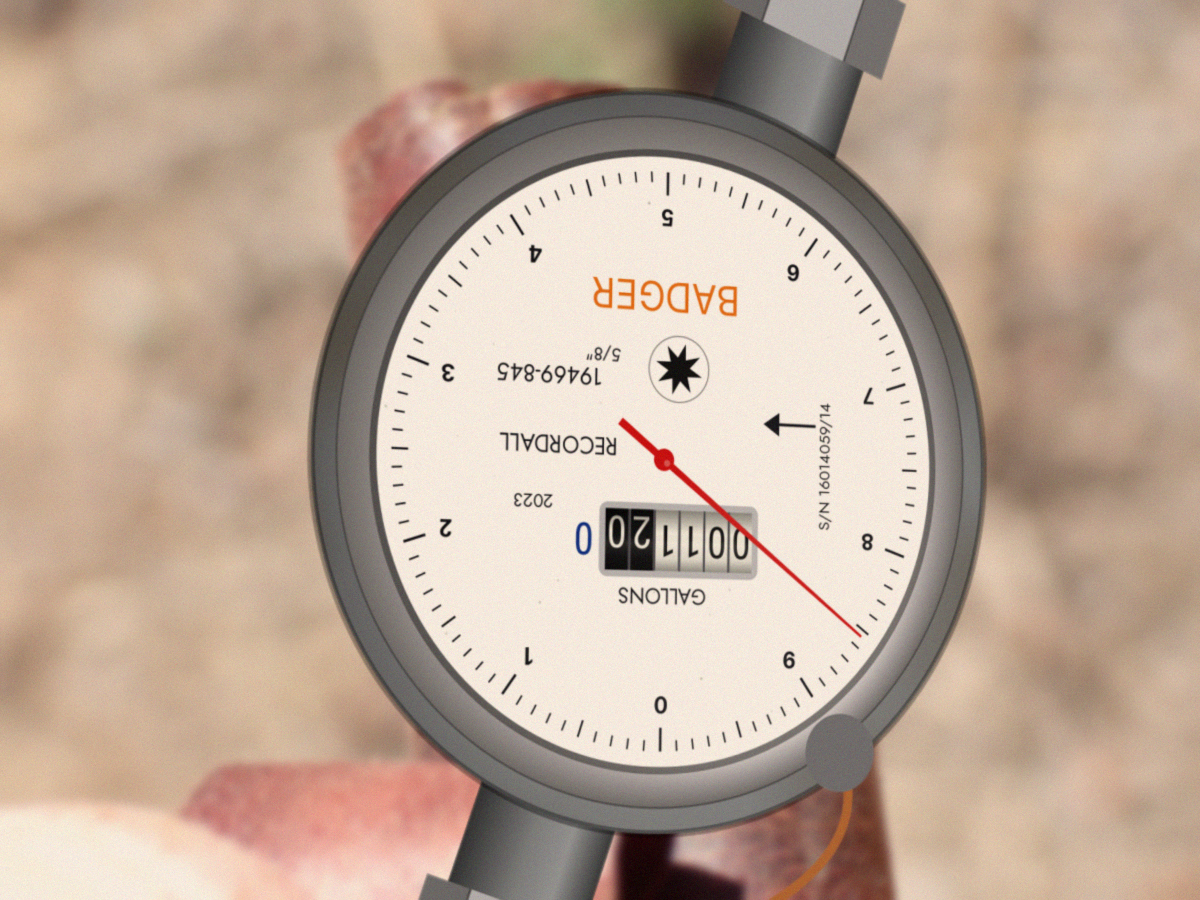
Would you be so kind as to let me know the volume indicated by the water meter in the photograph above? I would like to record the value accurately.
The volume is 11198.5 gal
